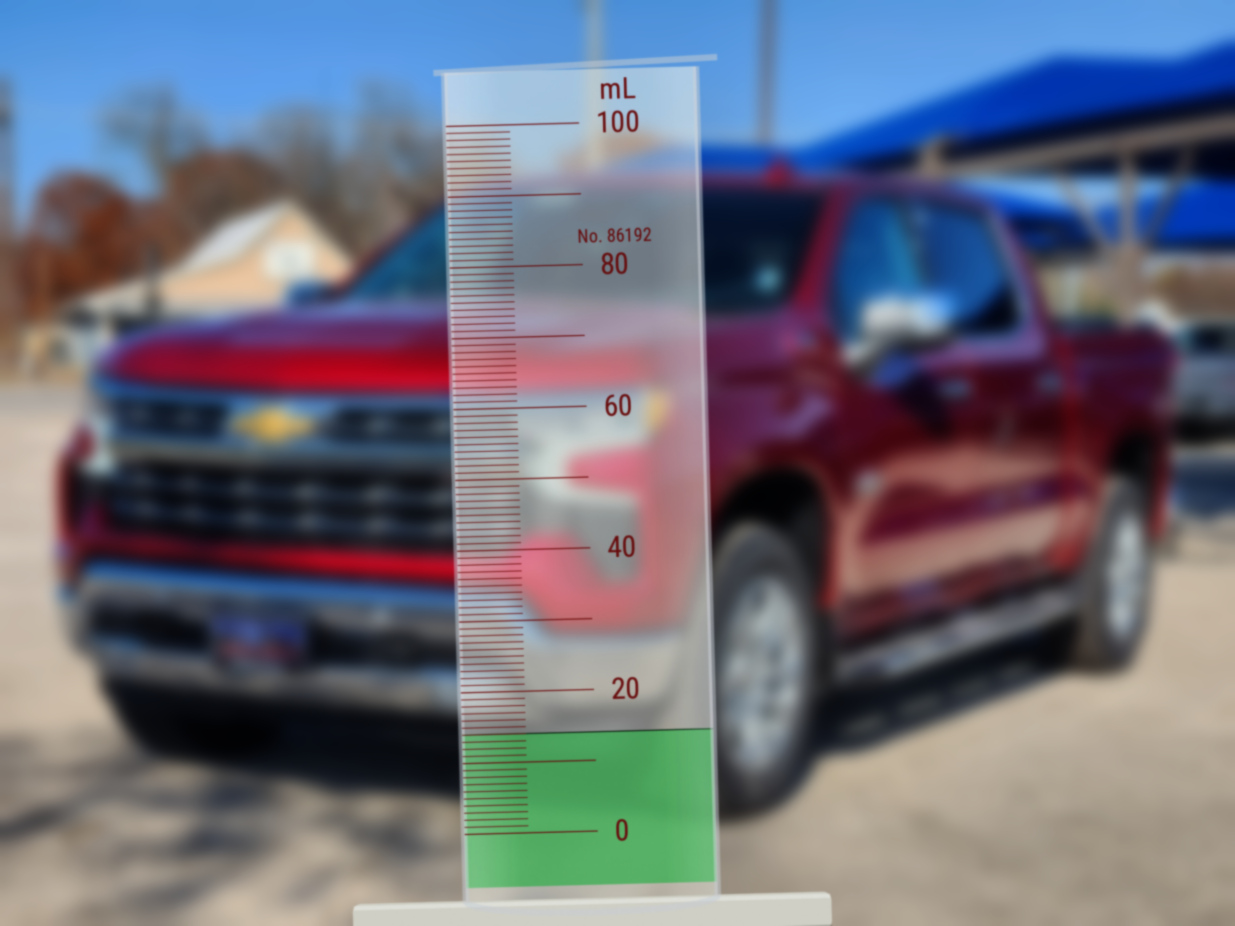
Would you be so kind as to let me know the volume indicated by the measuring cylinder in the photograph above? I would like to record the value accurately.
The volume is 14 mL
